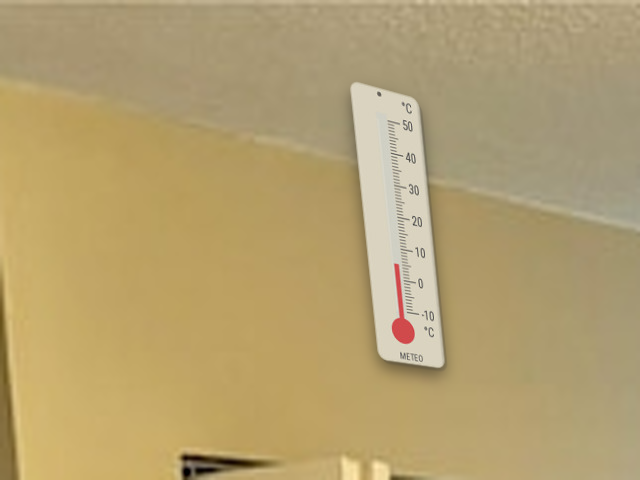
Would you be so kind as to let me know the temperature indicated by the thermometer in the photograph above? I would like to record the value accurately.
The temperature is 5 °C
